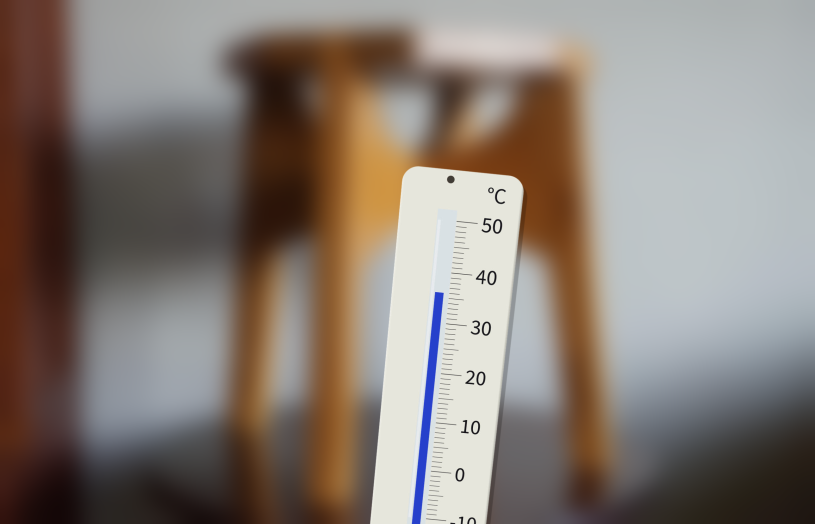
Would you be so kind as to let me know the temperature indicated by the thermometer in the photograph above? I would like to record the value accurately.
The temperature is 36 °C
